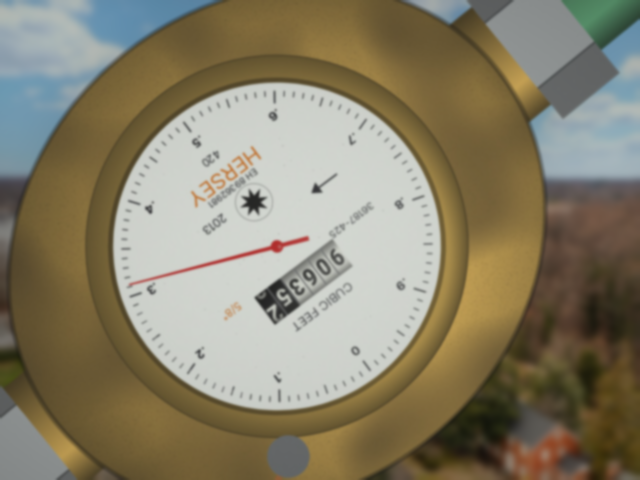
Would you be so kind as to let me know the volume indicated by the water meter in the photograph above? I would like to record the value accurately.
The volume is 906352.31 ft³
